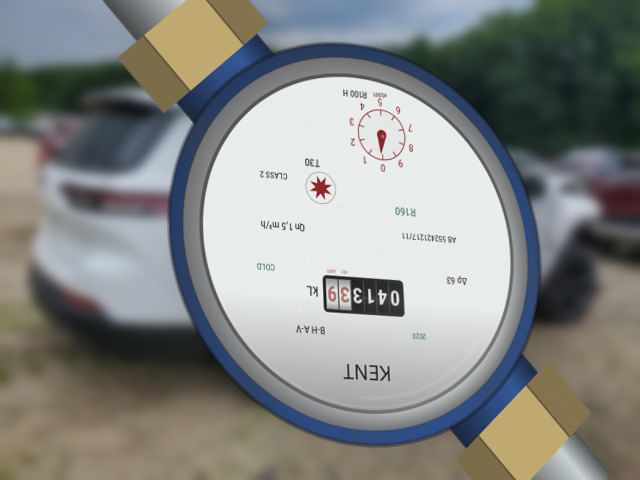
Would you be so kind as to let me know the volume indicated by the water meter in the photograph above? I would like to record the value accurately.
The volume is 413.390 kL
